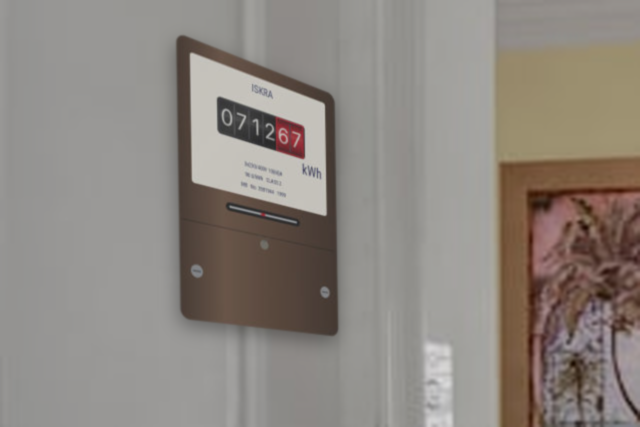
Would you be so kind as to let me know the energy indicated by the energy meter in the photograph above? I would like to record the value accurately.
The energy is 712.67 kWh
